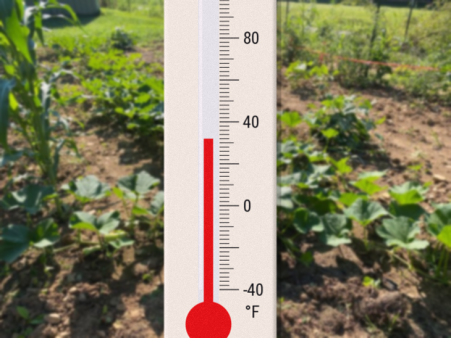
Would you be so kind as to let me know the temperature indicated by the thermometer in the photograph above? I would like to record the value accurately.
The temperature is 32 °F
